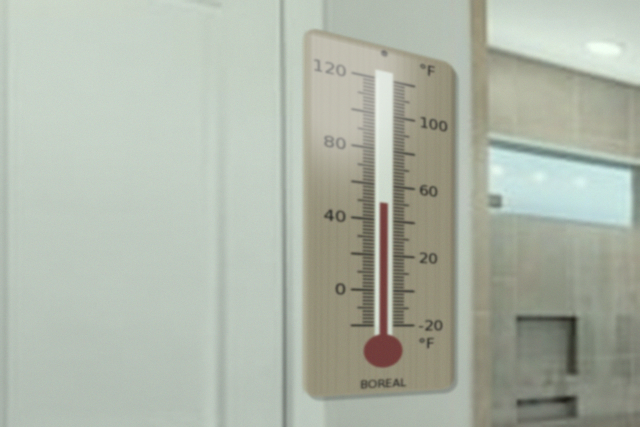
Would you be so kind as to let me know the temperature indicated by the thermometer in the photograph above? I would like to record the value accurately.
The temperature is 50 °F
